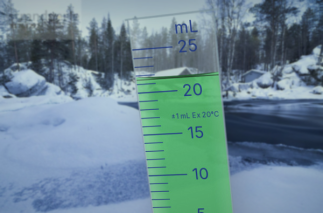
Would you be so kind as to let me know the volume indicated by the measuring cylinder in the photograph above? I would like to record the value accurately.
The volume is 21.5 mL
